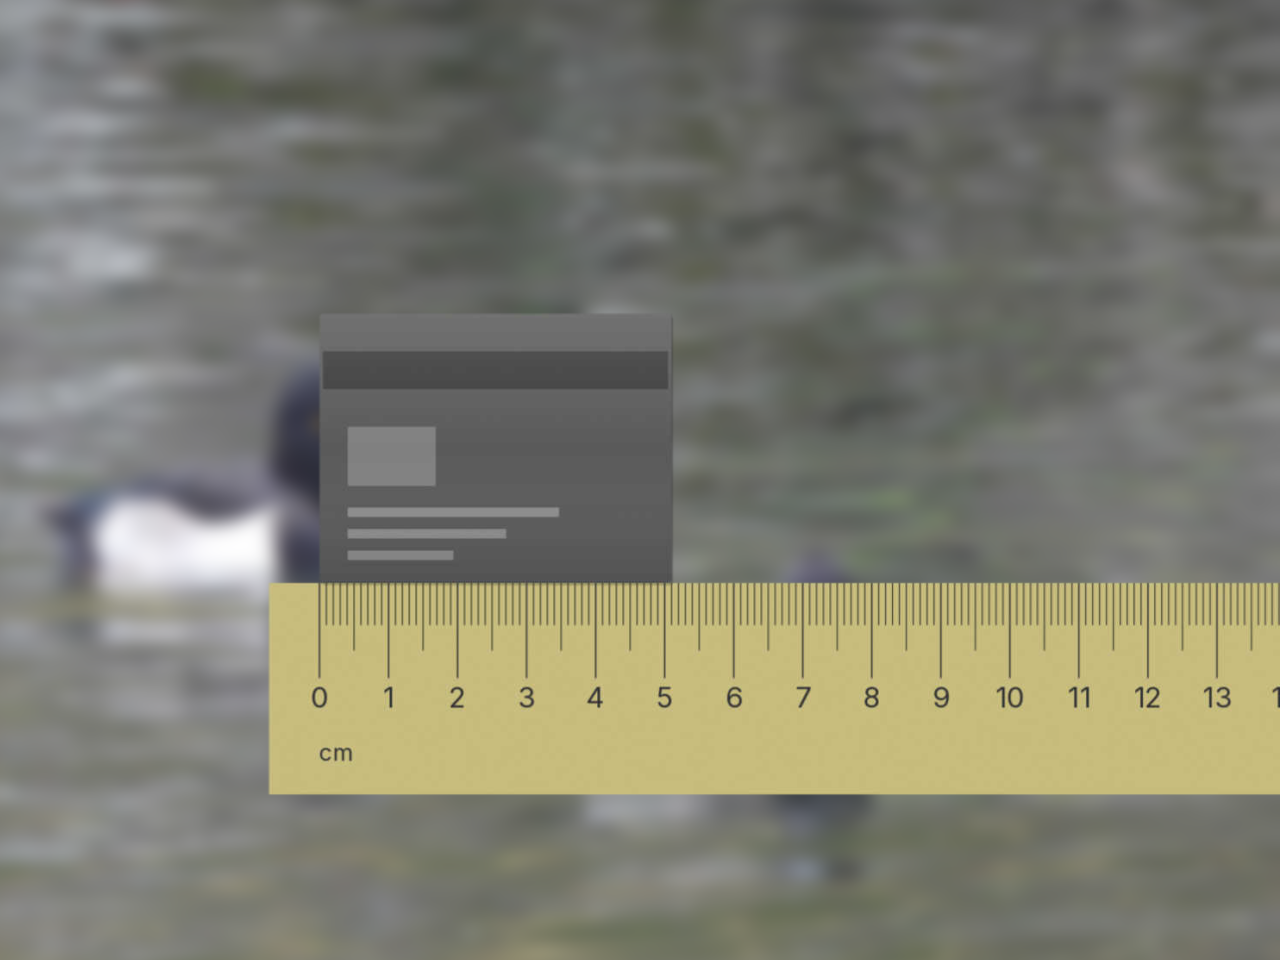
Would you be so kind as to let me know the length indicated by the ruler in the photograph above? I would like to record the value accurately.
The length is 5.1 cm
